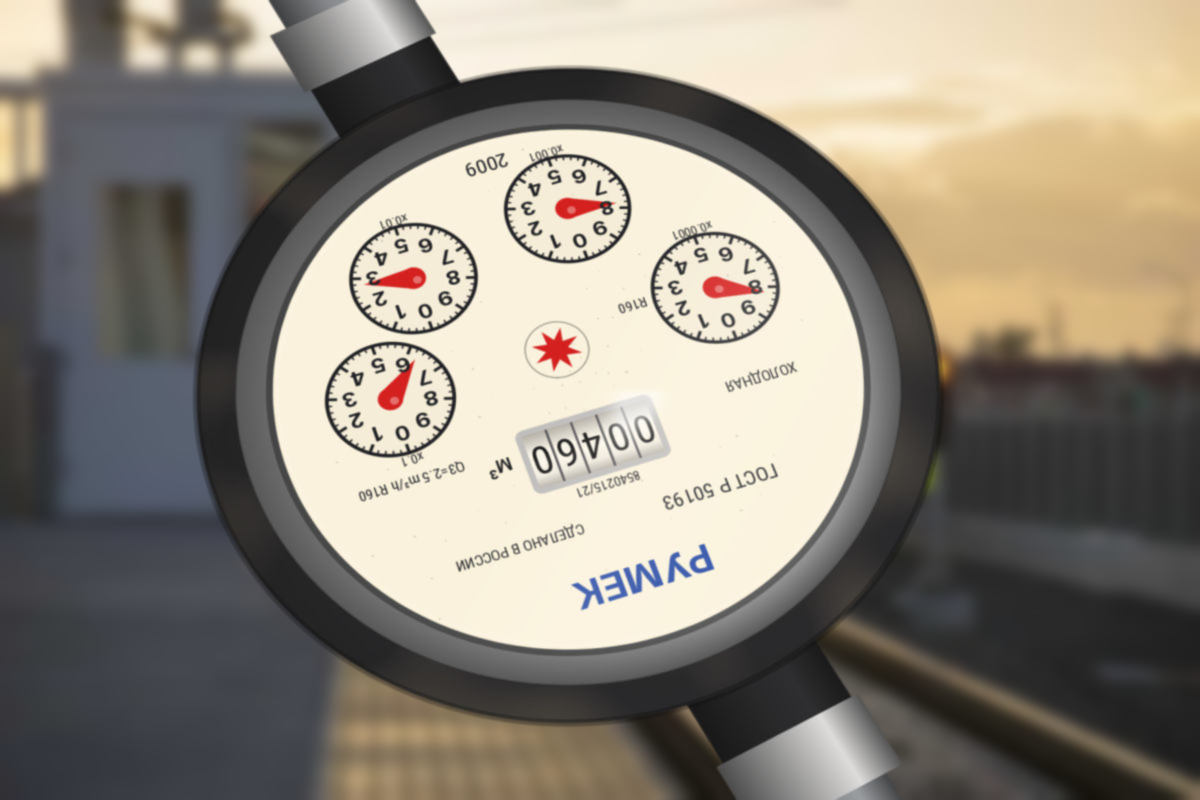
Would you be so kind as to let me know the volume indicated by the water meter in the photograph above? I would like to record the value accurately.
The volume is 460.6278 m³
